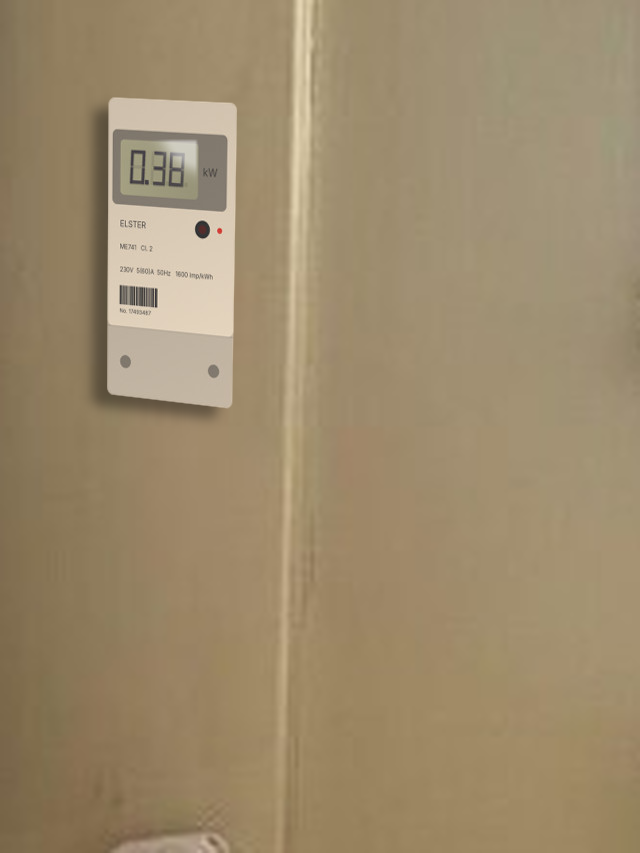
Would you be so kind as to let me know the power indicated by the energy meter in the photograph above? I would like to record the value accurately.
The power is 0.38 kW
